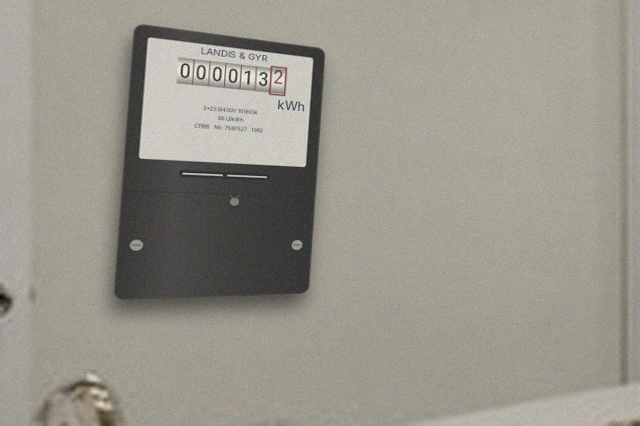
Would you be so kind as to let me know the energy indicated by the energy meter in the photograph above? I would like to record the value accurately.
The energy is 13.2 kWh
